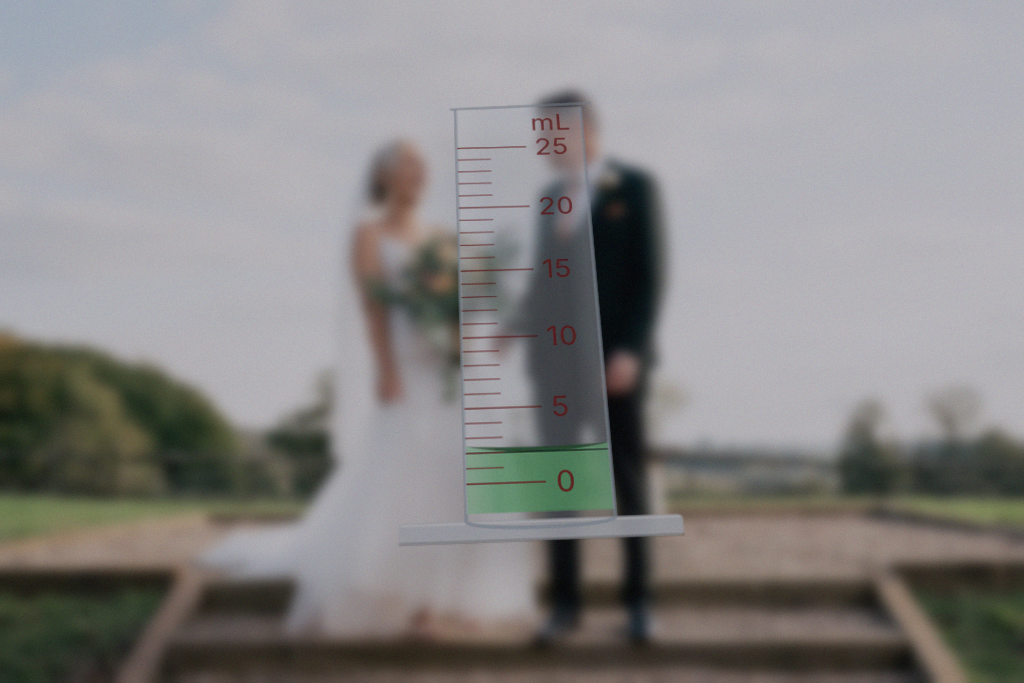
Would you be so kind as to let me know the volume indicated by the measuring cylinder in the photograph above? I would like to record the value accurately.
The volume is 2 mL
